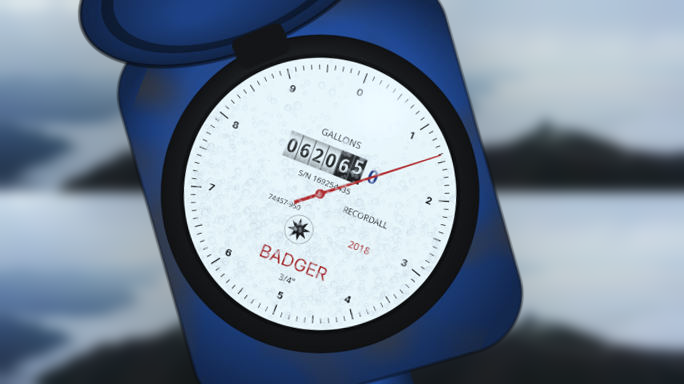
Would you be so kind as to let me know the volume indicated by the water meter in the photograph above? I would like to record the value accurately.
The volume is 620651.4 gal
